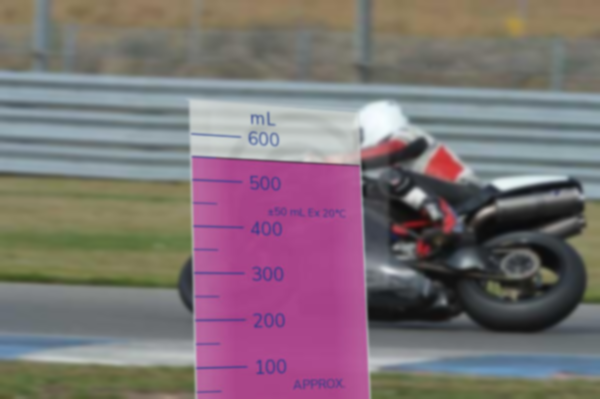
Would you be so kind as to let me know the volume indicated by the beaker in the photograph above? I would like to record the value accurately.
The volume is 550 mL
